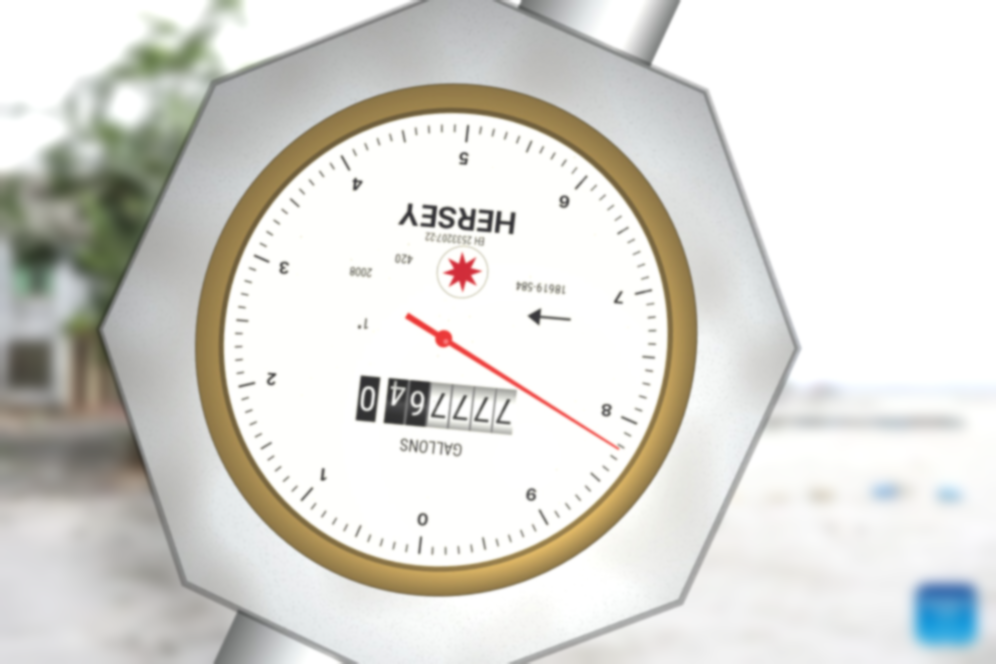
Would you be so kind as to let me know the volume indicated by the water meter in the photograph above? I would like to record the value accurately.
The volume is 7777638.2 gal
